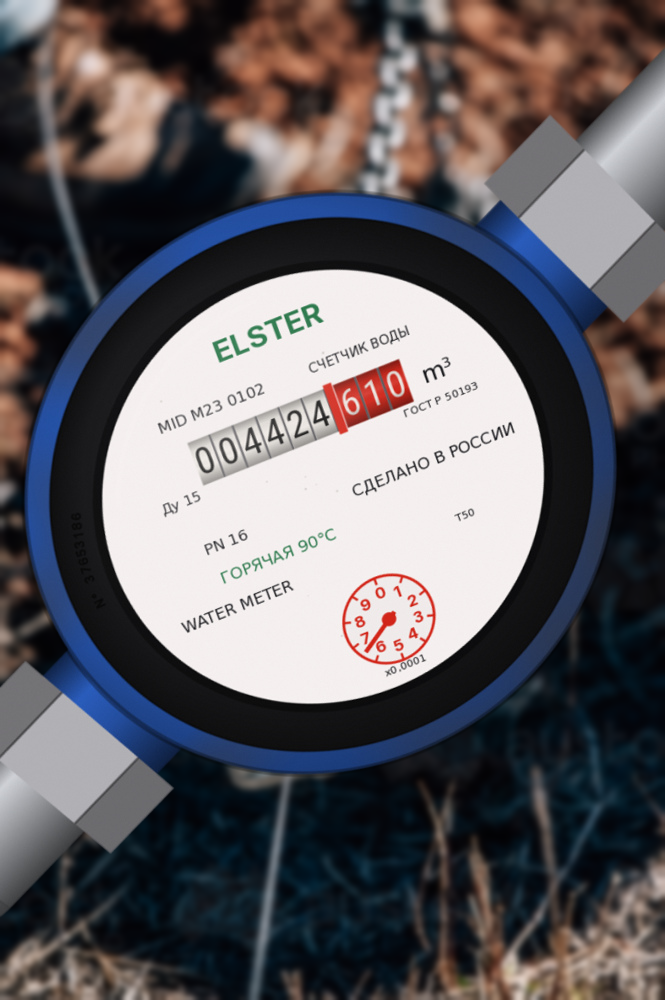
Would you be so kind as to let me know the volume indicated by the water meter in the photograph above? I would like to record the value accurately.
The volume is 4424.6106 m³
